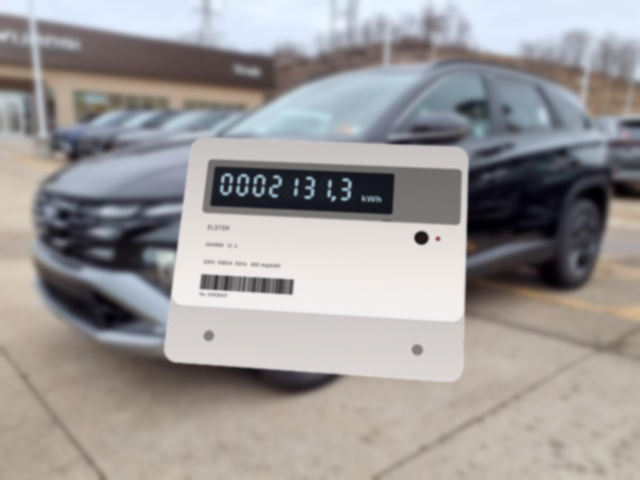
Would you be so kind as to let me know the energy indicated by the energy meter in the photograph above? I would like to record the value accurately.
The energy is 2131.3 kWh
